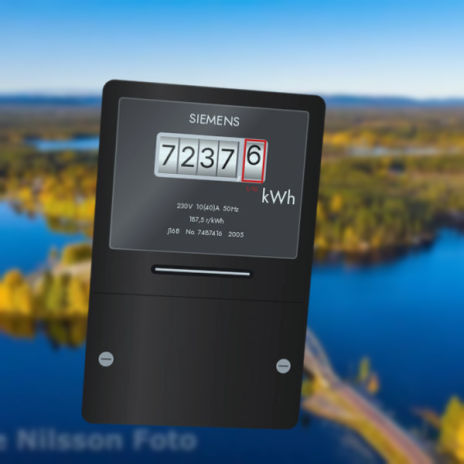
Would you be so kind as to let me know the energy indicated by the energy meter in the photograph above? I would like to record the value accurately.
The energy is 7237.6 kWh
